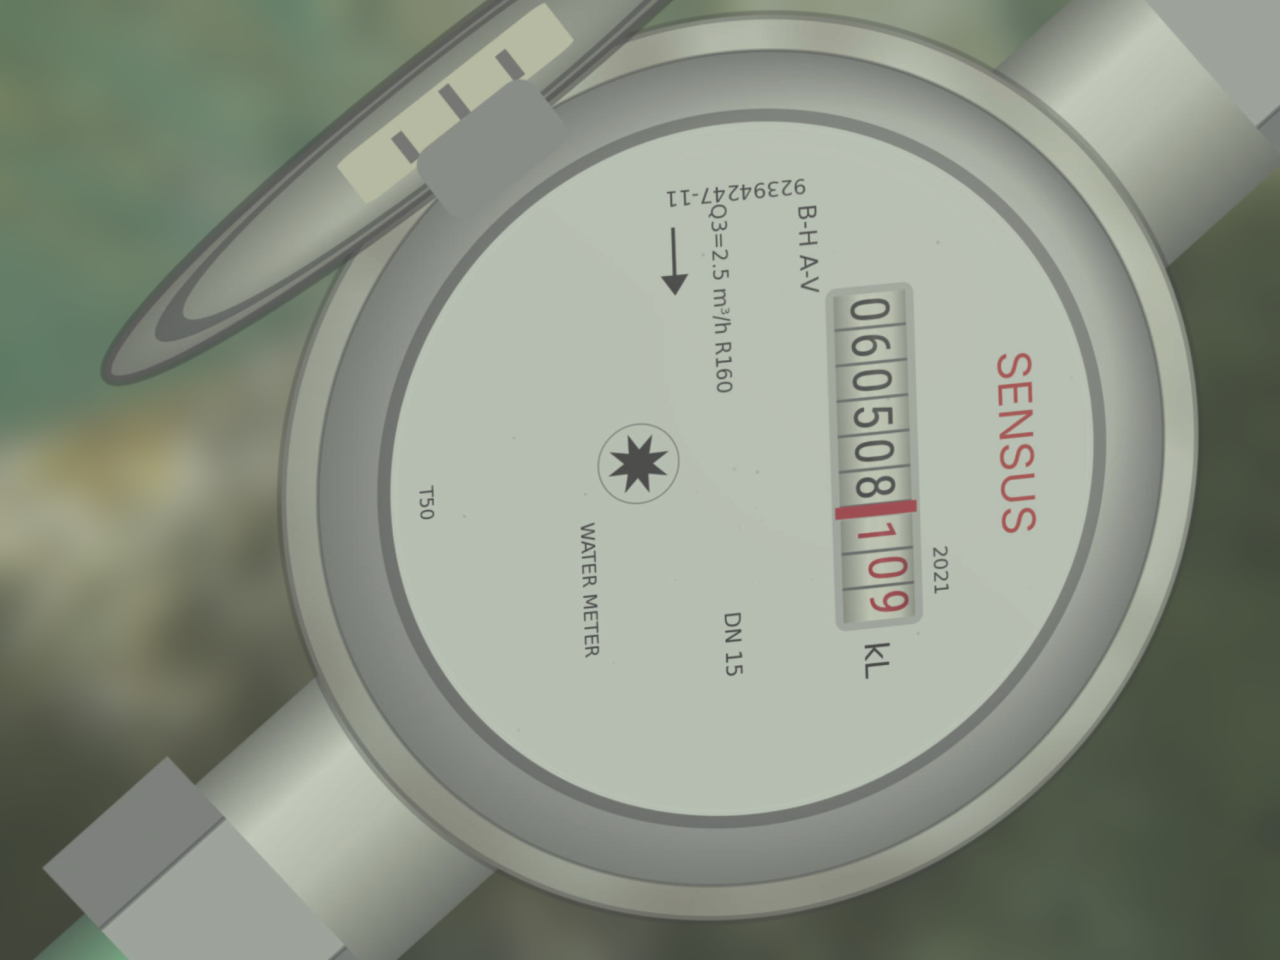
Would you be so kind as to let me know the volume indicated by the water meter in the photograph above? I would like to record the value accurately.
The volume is 60508.109 kL
